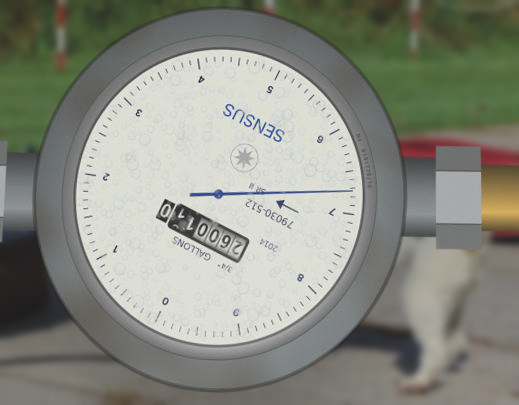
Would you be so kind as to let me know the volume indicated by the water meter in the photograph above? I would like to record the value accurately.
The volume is 2600106.7 gal
